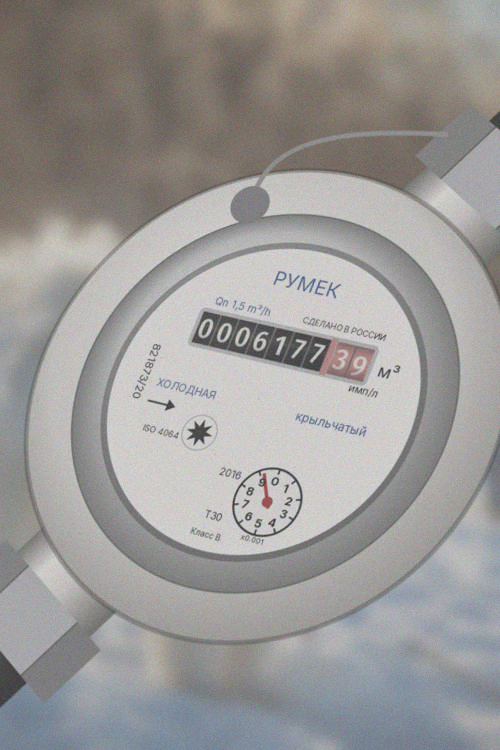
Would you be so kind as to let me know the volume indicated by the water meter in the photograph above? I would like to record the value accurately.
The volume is 6177.389 m³
